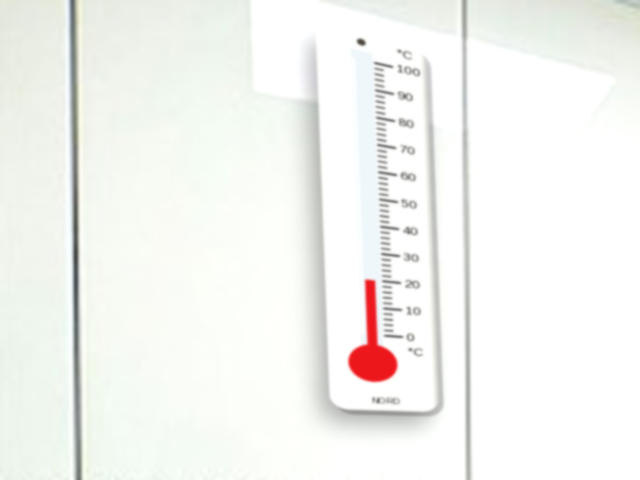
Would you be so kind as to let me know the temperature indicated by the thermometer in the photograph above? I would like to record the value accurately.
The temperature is 20 °C
